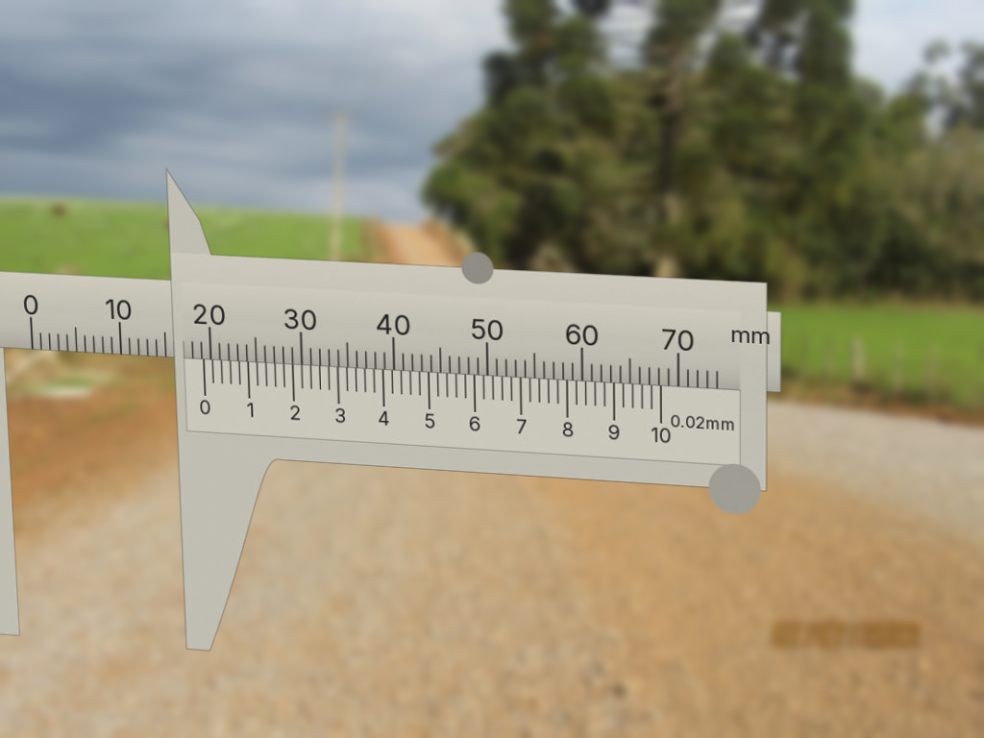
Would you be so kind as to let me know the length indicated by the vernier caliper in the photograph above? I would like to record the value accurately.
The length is 19.2 mm
